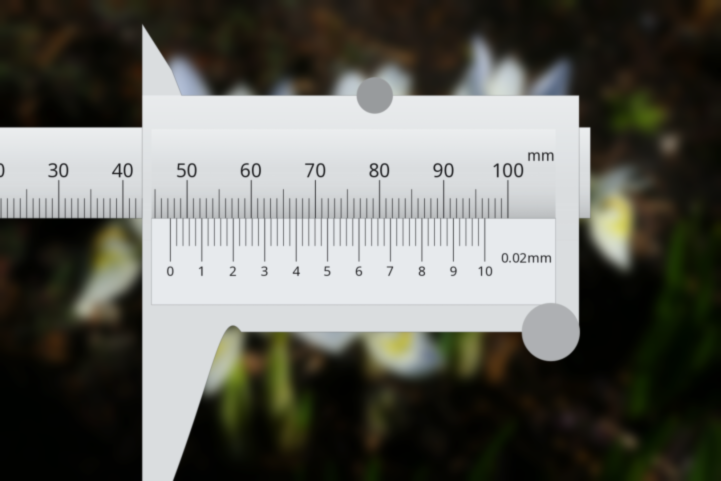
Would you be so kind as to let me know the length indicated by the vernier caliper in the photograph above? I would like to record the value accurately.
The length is 47.4 mm
